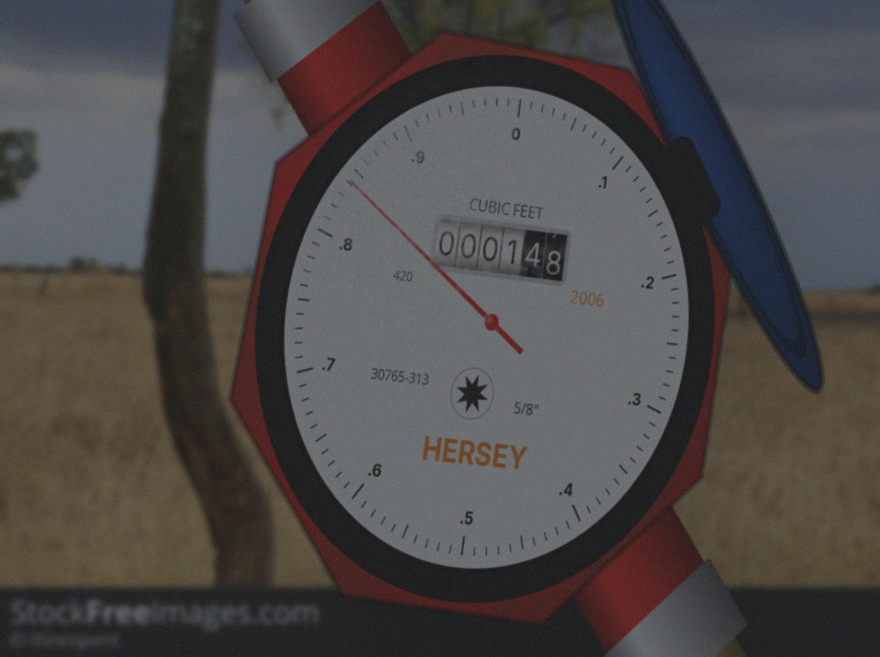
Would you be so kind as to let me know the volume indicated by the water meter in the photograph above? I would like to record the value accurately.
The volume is 147.84 ft³
